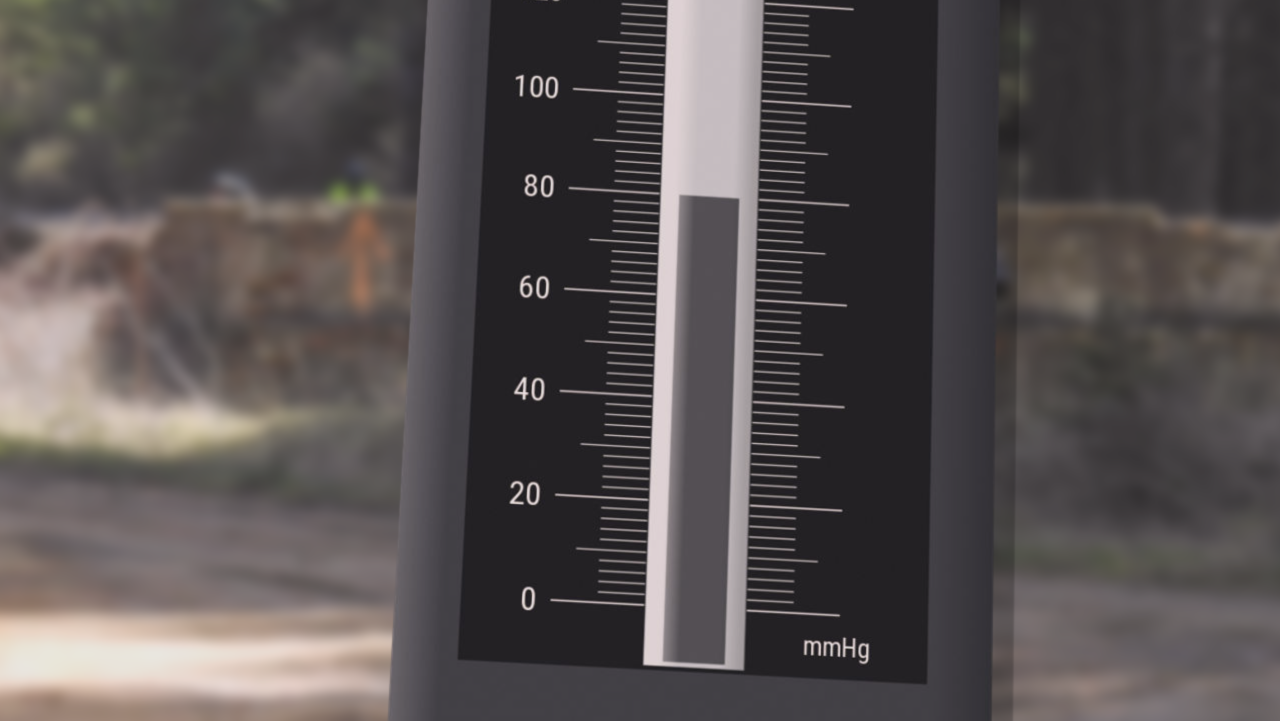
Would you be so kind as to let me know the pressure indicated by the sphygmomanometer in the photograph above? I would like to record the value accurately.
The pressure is 80 mmHg
